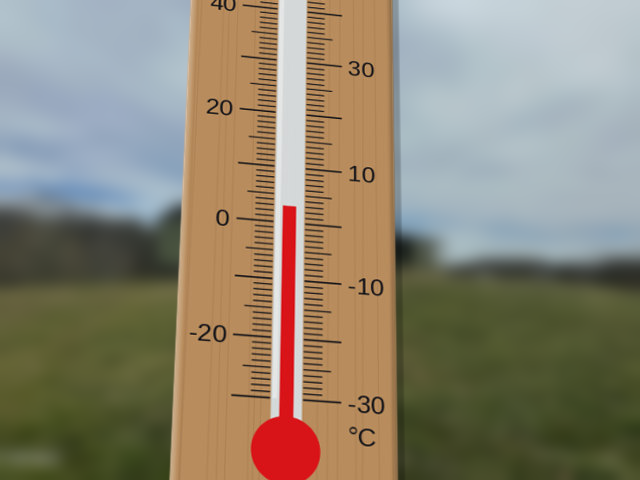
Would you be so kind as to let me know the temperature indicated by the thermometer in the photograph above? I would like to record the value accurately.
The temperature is 3 °C
